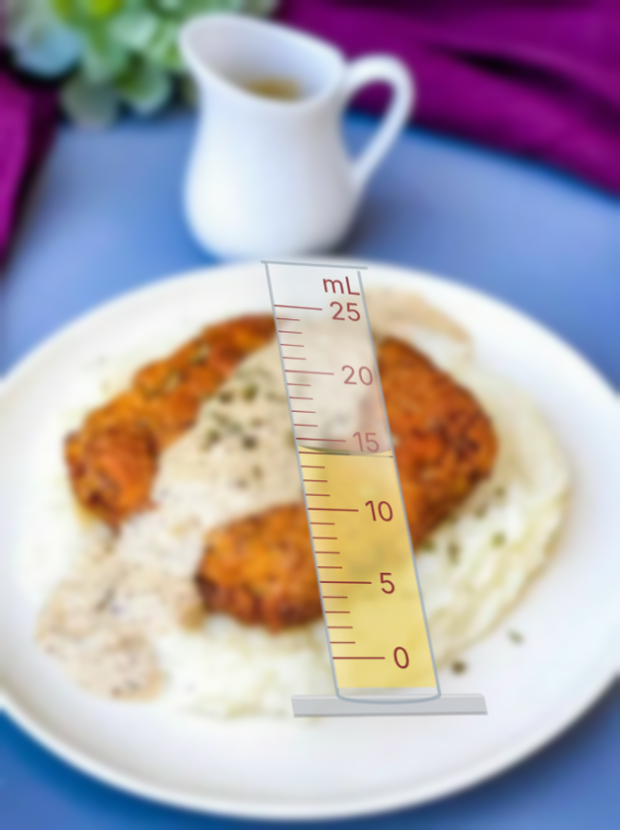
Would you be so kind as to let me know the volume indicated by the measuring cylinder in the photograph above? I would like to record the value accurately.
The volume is 14 mL
